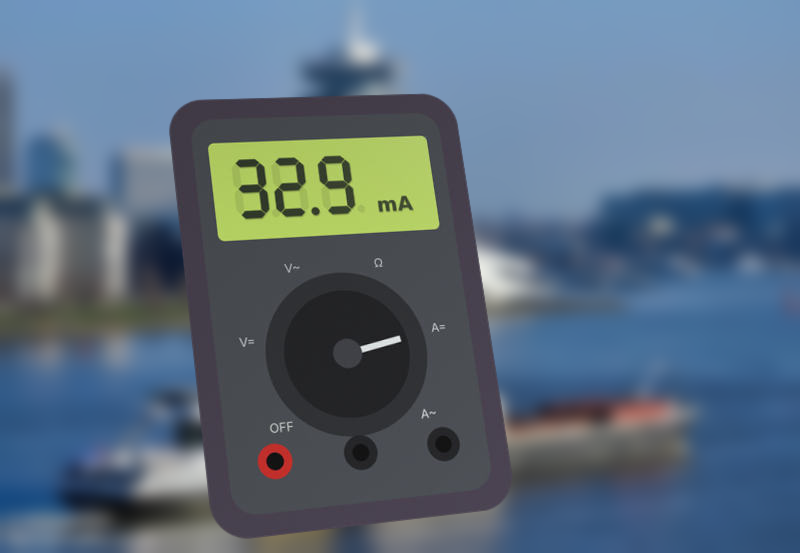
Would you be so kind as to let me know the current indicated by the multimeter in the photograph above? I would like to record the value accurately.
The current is 32.9 mA
